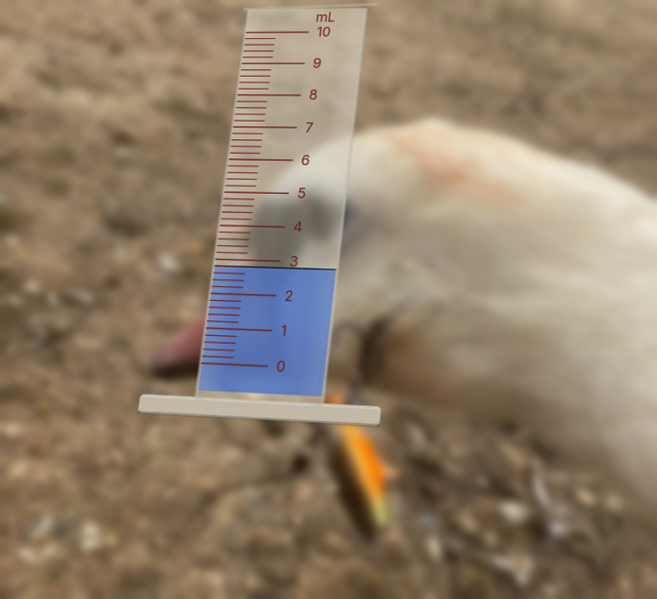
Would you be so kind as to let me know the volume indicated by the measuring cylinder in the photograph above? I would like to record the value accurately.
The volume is 2.8 mL
